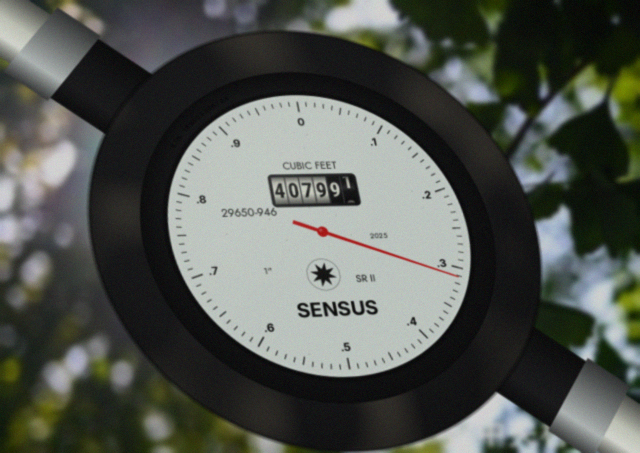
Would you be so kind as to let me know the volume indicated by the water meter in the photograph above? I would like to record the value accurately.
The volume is 407991.31 ft³
